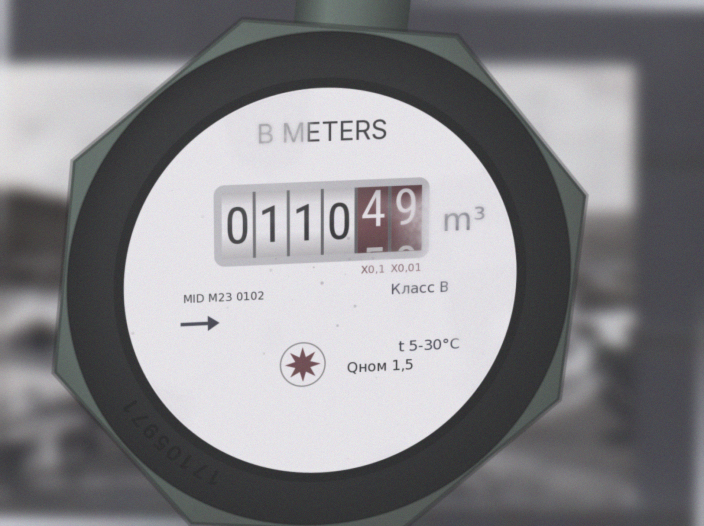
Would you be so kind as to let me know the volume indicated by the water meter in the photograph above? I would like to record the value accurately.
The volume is 110.49 m³
